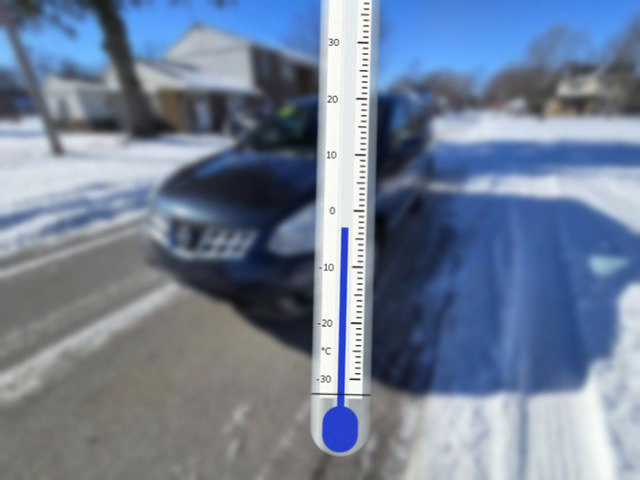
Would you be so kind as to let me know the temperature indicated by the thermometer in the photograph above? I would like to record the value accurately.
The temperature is -3 °C
